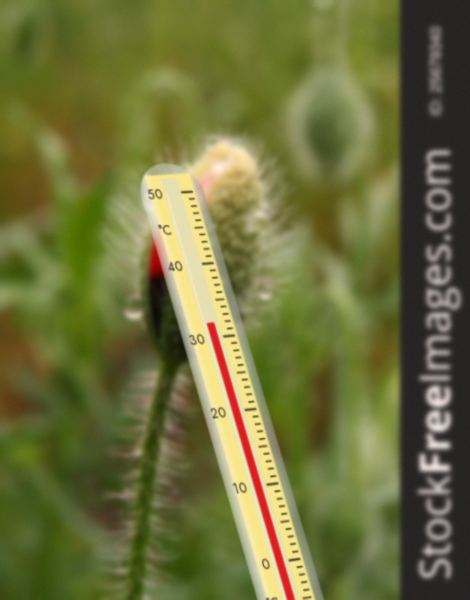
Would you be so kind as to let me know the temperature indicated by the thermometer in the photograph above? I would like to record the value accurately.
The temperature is 32 °C
